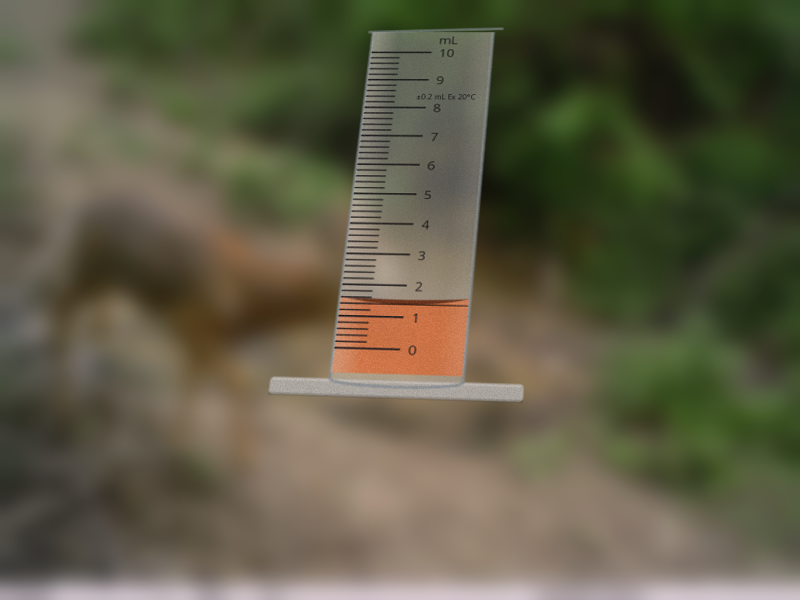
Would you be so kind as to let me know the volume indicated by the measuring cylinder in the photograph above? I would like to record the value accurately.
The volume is 1.4 mL
